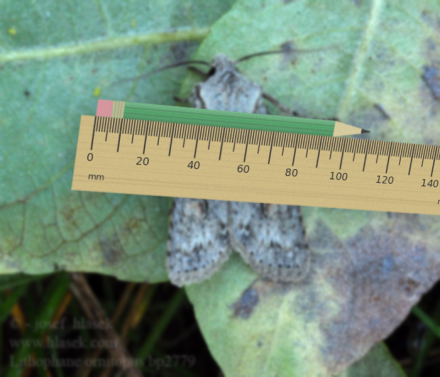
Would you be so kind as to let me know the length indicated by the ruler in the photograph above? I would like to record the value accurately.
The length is 110 mm
